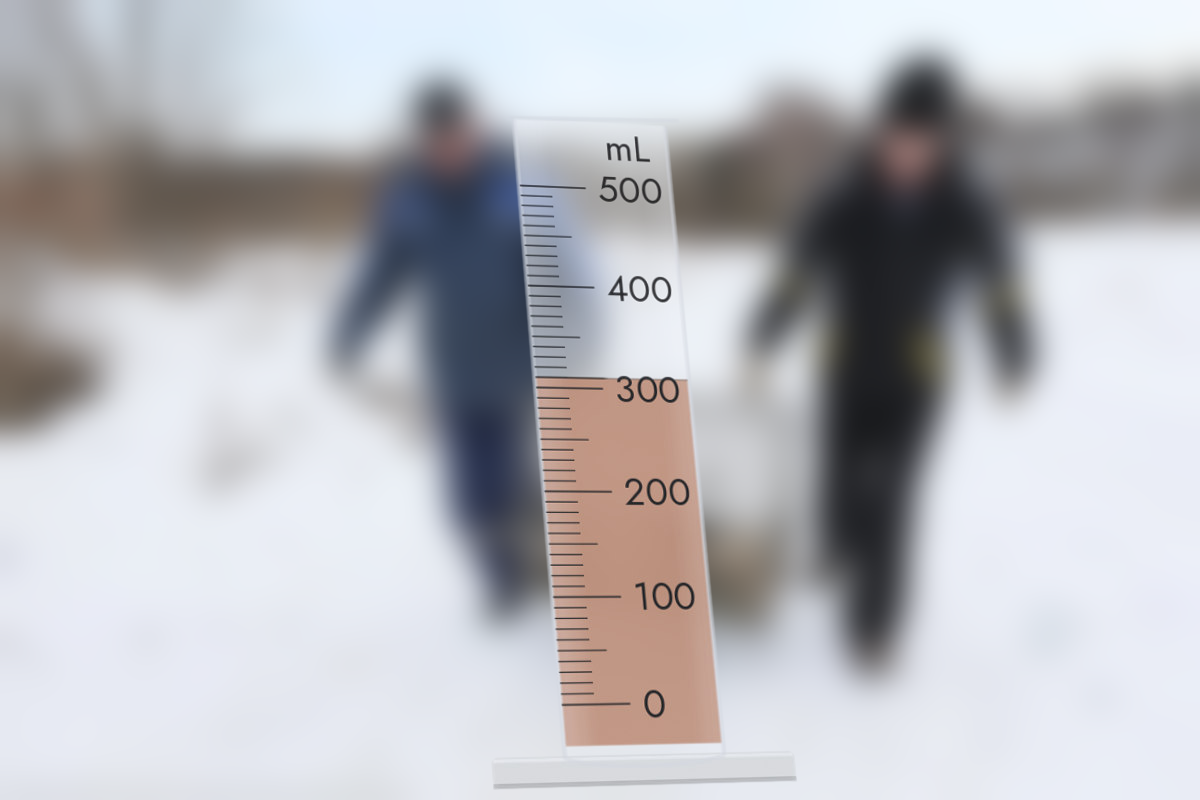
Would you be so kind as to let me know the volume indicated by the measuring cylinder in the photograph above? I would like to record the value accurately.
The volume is 310 mL
